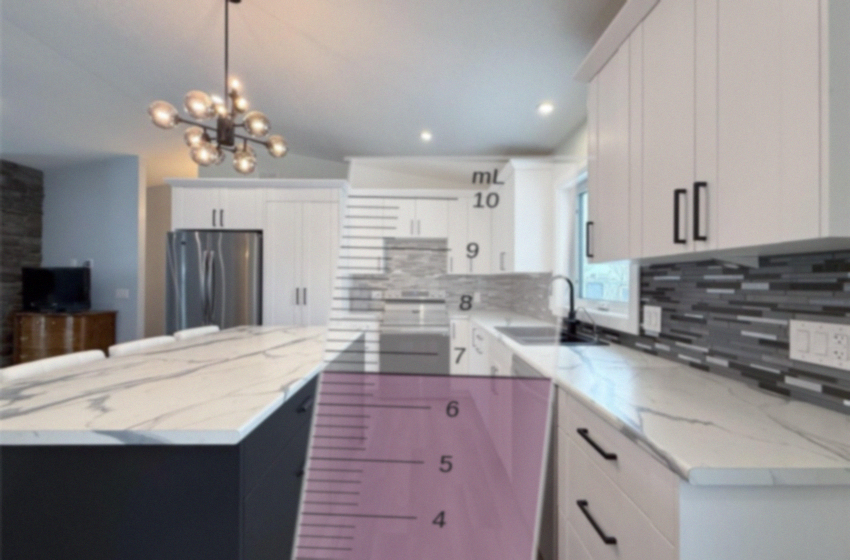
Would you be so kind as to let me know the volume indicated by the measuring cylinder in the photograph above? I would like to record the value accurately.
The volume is 6.6 mL
